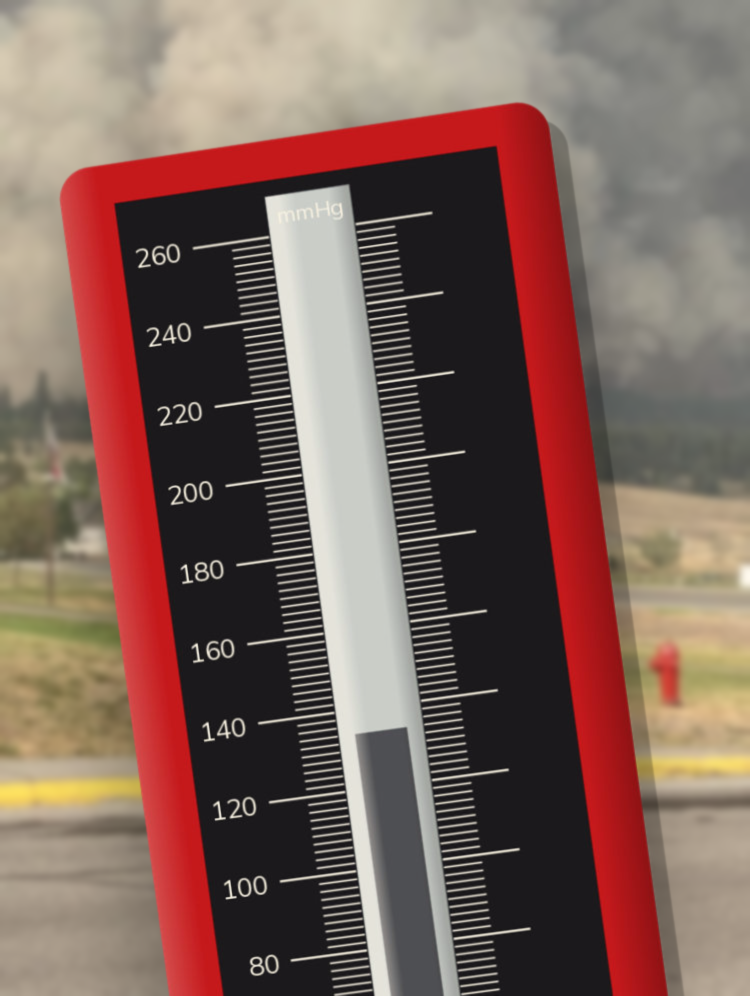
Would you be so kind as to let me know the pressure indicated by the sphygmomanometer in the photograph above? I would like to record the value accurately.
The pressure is 134 mmHg
